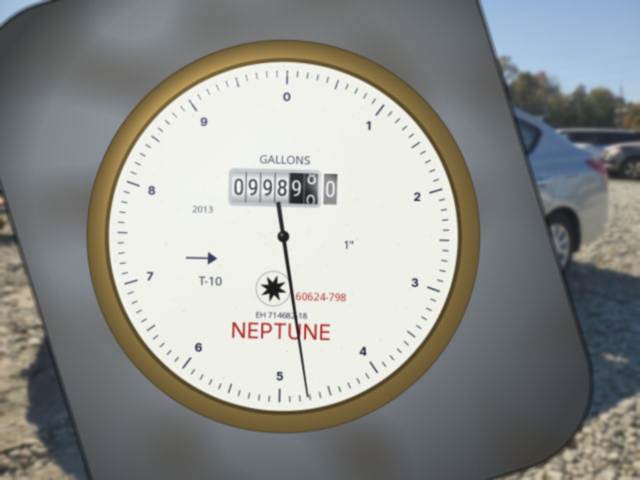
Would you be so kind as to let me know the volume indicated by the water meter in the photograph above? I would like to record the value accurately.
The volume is 998984.7 gal
